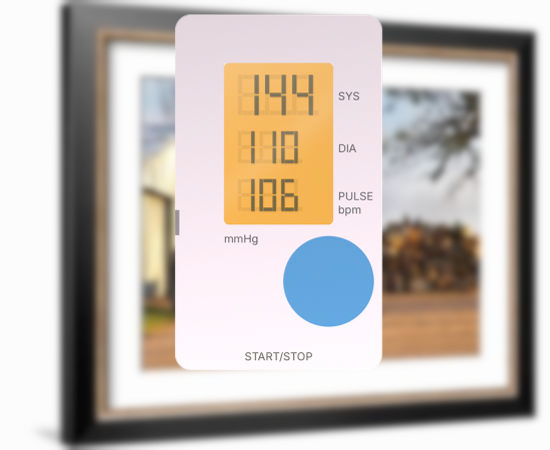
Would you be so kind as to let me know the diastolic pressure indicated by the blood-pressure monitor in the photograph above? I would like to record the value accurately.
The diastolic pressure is 110 mmHg
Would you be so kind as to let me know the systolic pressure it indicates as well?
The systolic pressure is 144 mmHg
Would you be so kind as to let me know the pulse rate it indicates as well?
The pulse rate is 106 bpm
